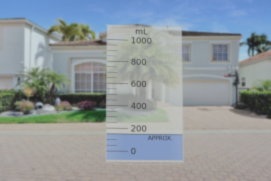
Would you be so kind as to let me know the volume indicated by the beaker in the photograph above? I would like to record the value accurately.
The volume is 150 mL
